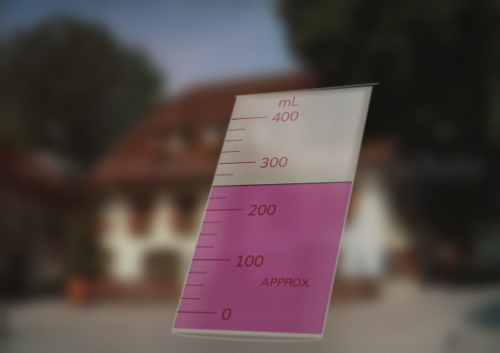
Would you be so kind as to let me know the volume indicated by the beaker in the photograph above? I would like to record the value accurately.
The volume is 250 mL
